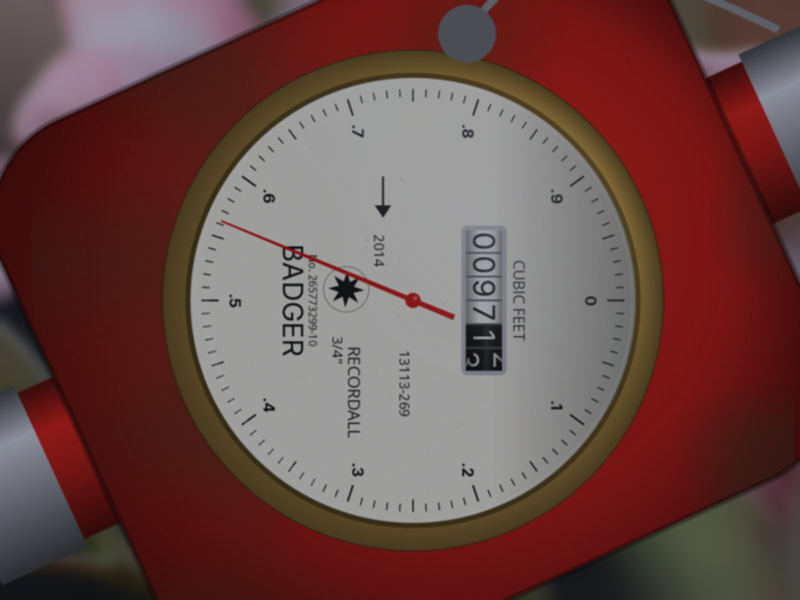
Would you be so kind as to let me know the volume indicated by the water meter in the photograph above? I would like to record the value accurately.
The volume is 9712.56 ft³
